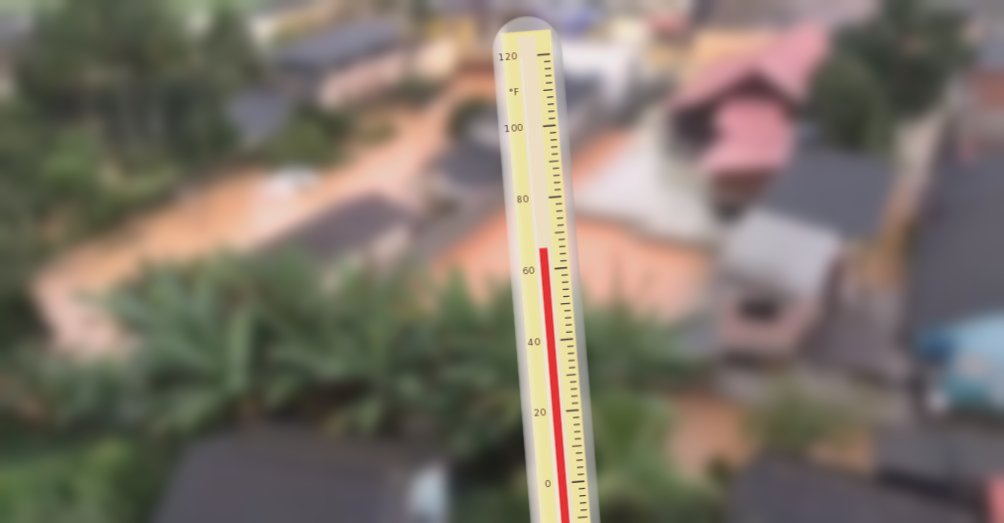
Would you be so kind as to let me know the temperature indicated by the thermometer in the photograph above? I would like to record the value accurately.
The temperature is 66 °F
